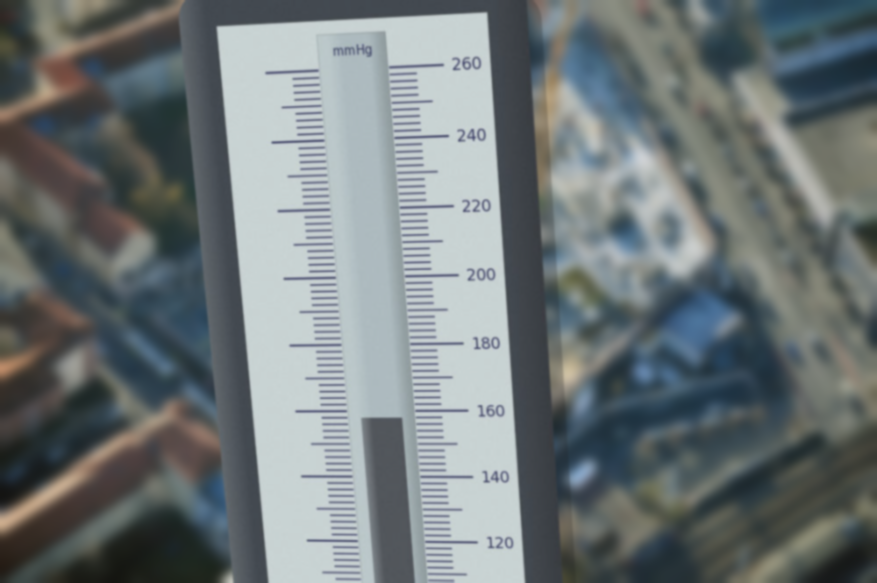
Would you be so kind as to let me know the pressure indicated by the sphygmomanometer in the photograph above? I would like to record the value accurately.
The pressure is 158 mmHg
